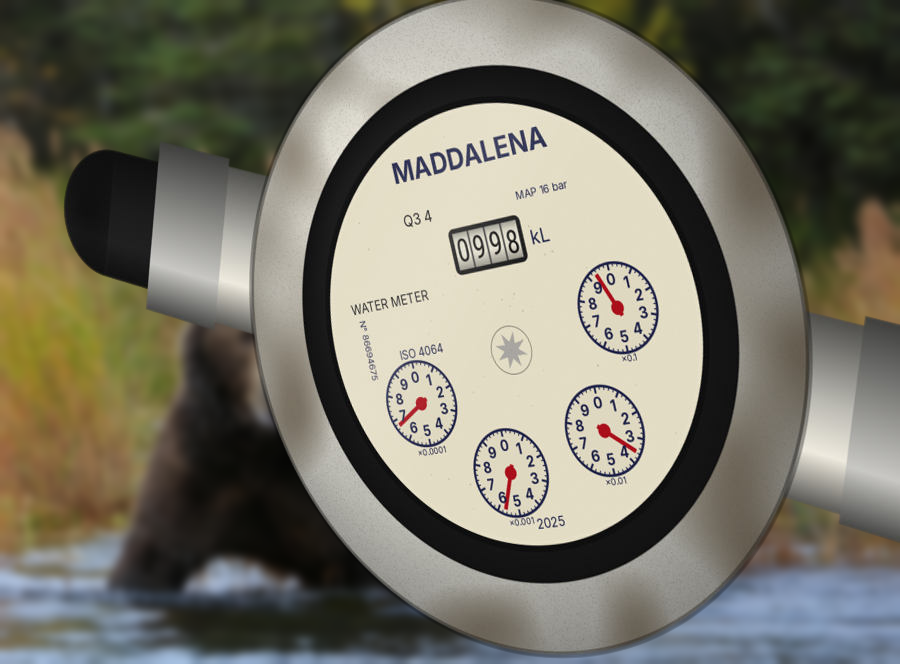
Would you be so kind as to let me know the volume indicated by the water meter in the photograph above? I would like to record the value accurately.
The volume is 997.9356 kL
